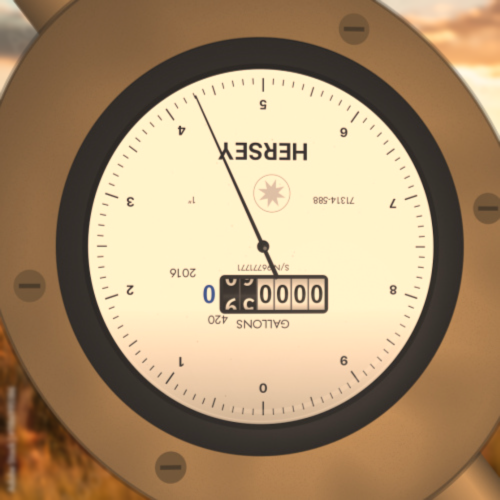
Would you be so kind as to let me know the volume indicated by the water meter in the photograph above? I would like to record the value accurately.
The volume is 594.3 gal
